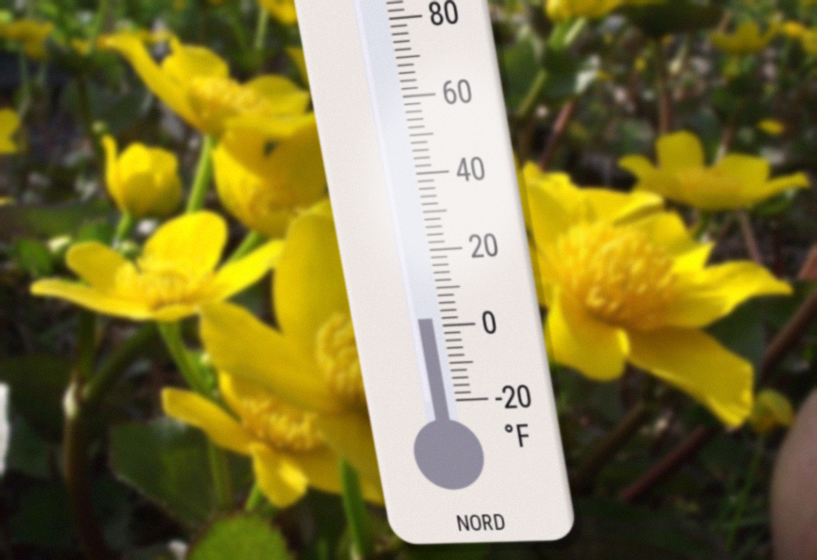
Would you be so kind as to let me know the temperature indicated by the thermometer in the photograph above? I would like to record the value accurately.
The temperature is 2 °F
